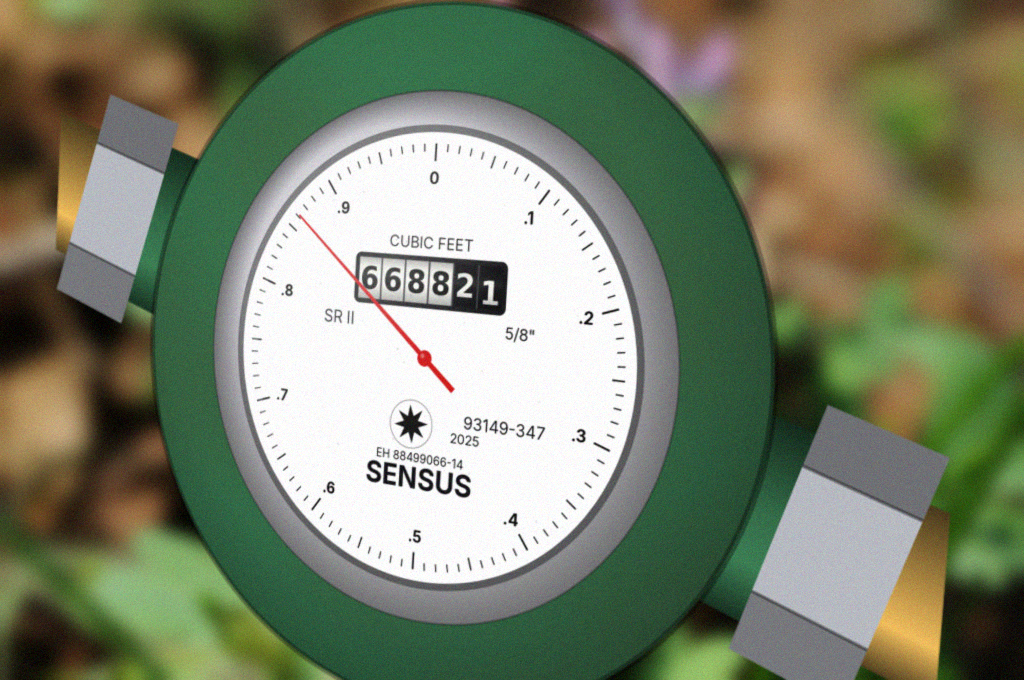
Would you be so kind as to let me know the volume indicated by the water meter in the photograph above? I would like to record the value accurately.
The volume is 668820.86 ft³
